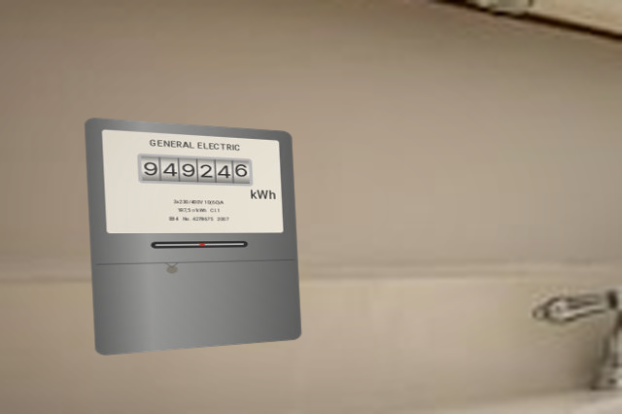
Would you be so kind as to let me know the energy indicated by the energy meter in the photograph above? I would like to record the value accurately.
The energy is 949246 kWh
